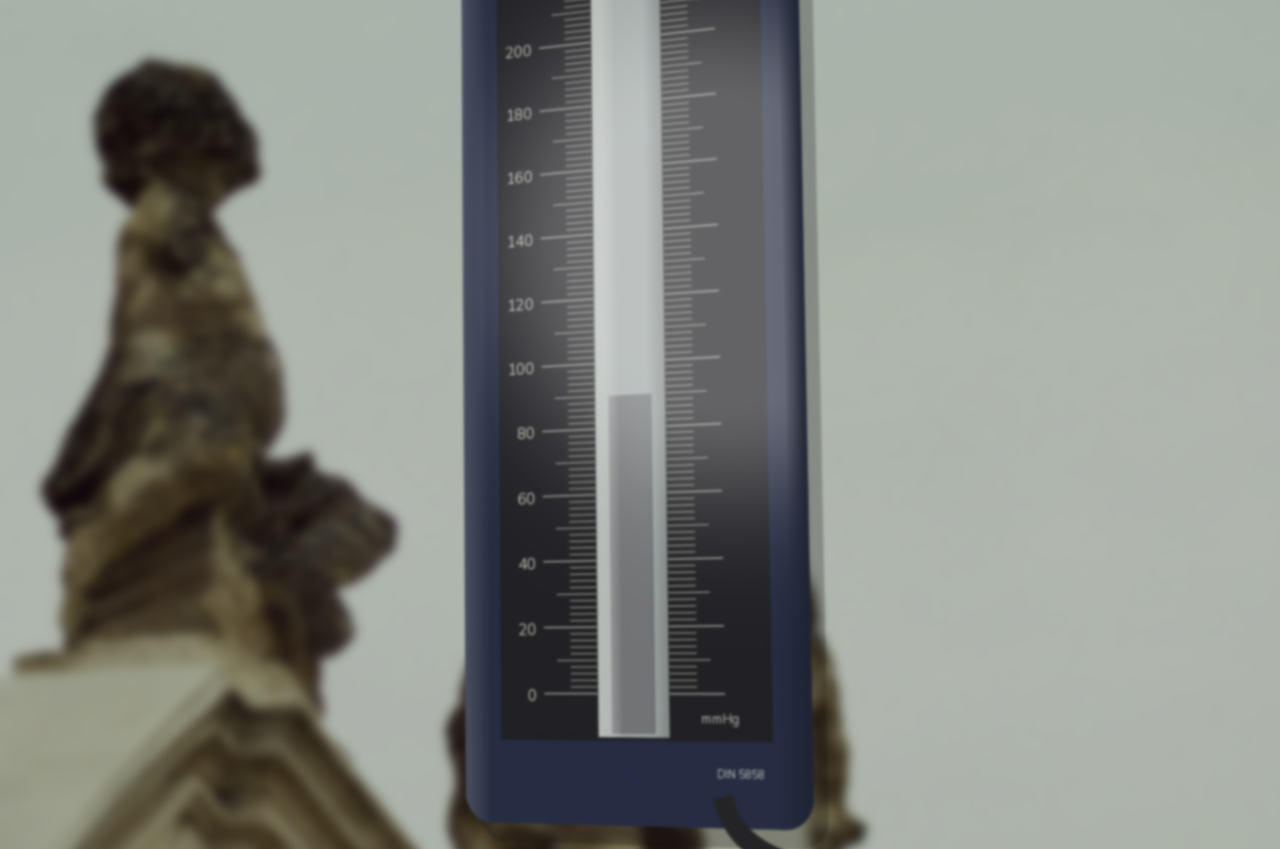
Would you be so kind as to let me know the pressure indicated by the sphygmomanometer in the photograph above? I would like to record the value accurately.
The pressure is 90 mmHg
